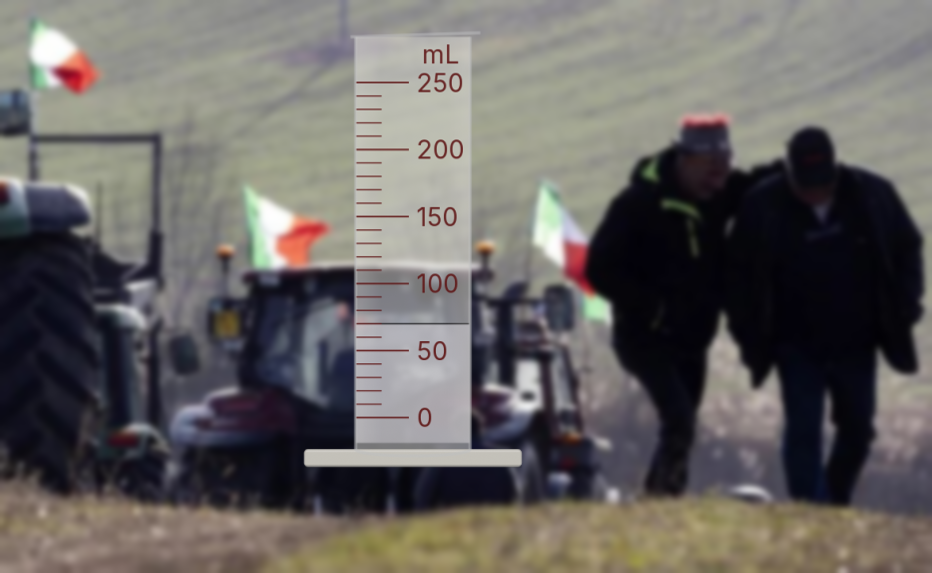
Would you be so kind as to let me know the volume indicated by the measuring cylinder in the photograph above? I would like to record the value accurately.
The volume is 70 mL
